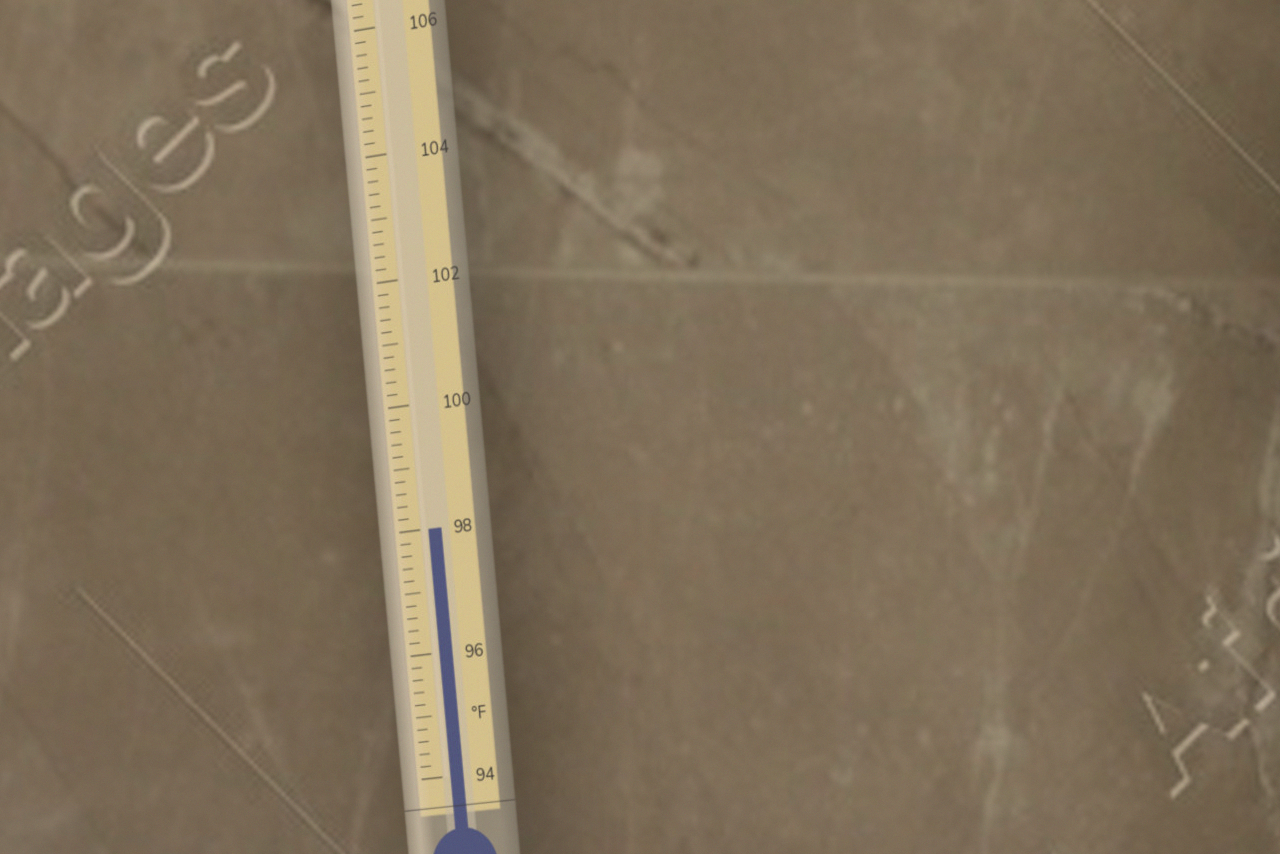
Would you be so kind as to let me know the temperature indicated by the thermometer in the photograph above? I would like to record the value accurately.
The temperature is 98 °F
